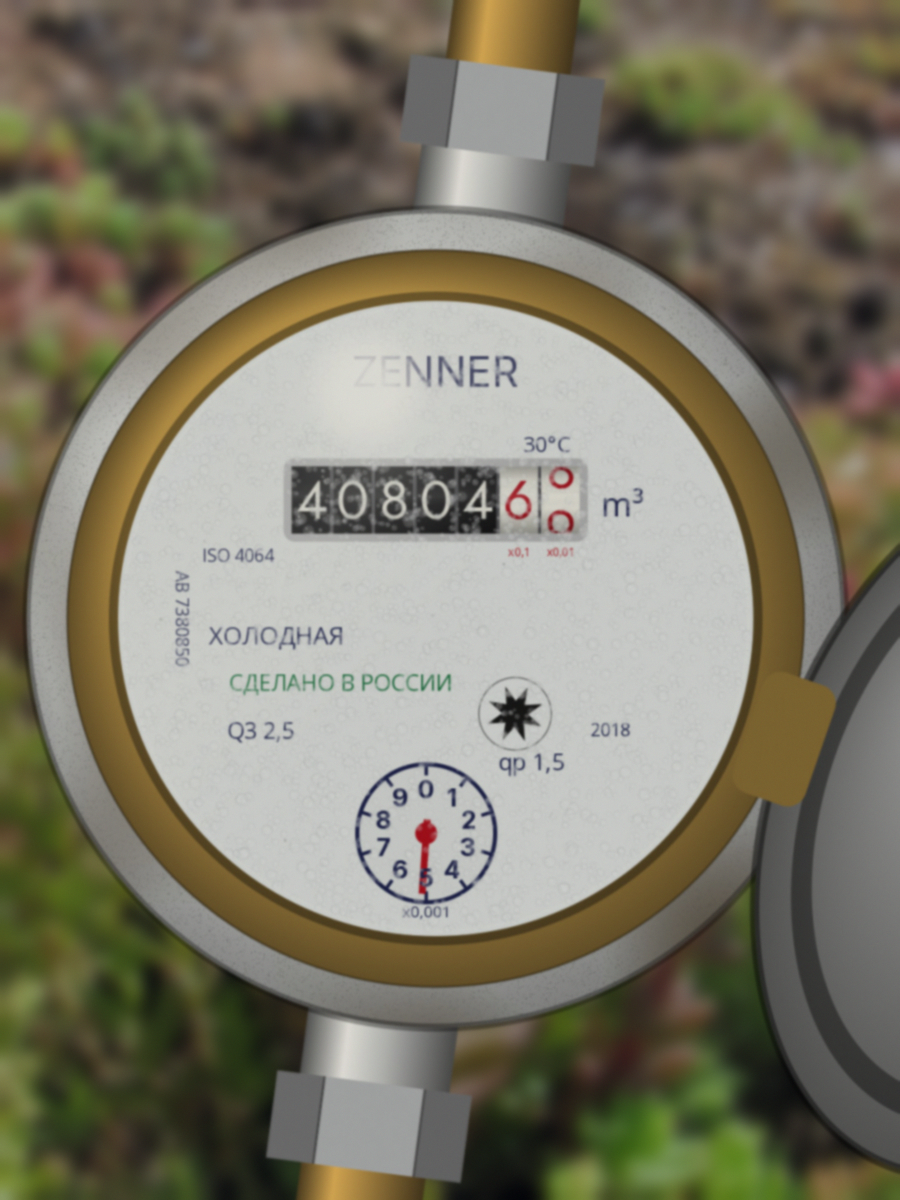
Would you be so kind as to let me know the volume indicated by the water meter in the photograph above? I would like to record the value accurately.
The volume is 40804.685 m³
